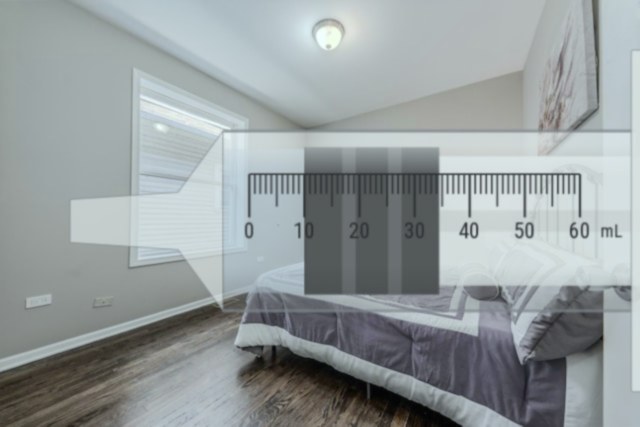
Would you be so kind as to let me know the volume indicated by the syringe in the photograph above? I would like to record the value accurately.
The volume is 10 mL
